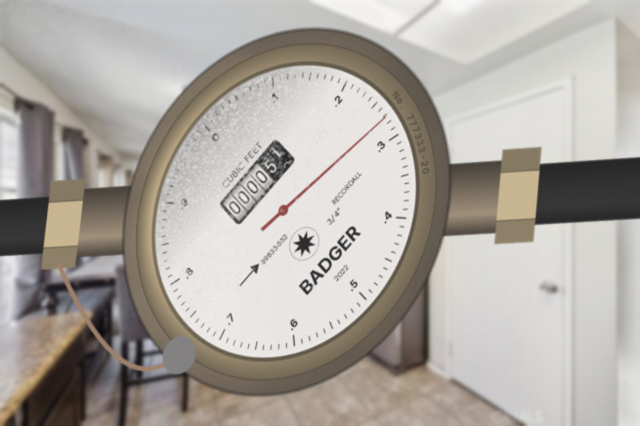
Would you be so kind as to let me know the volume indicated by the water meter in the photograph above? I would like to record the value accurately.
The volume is 51.27 ft³
